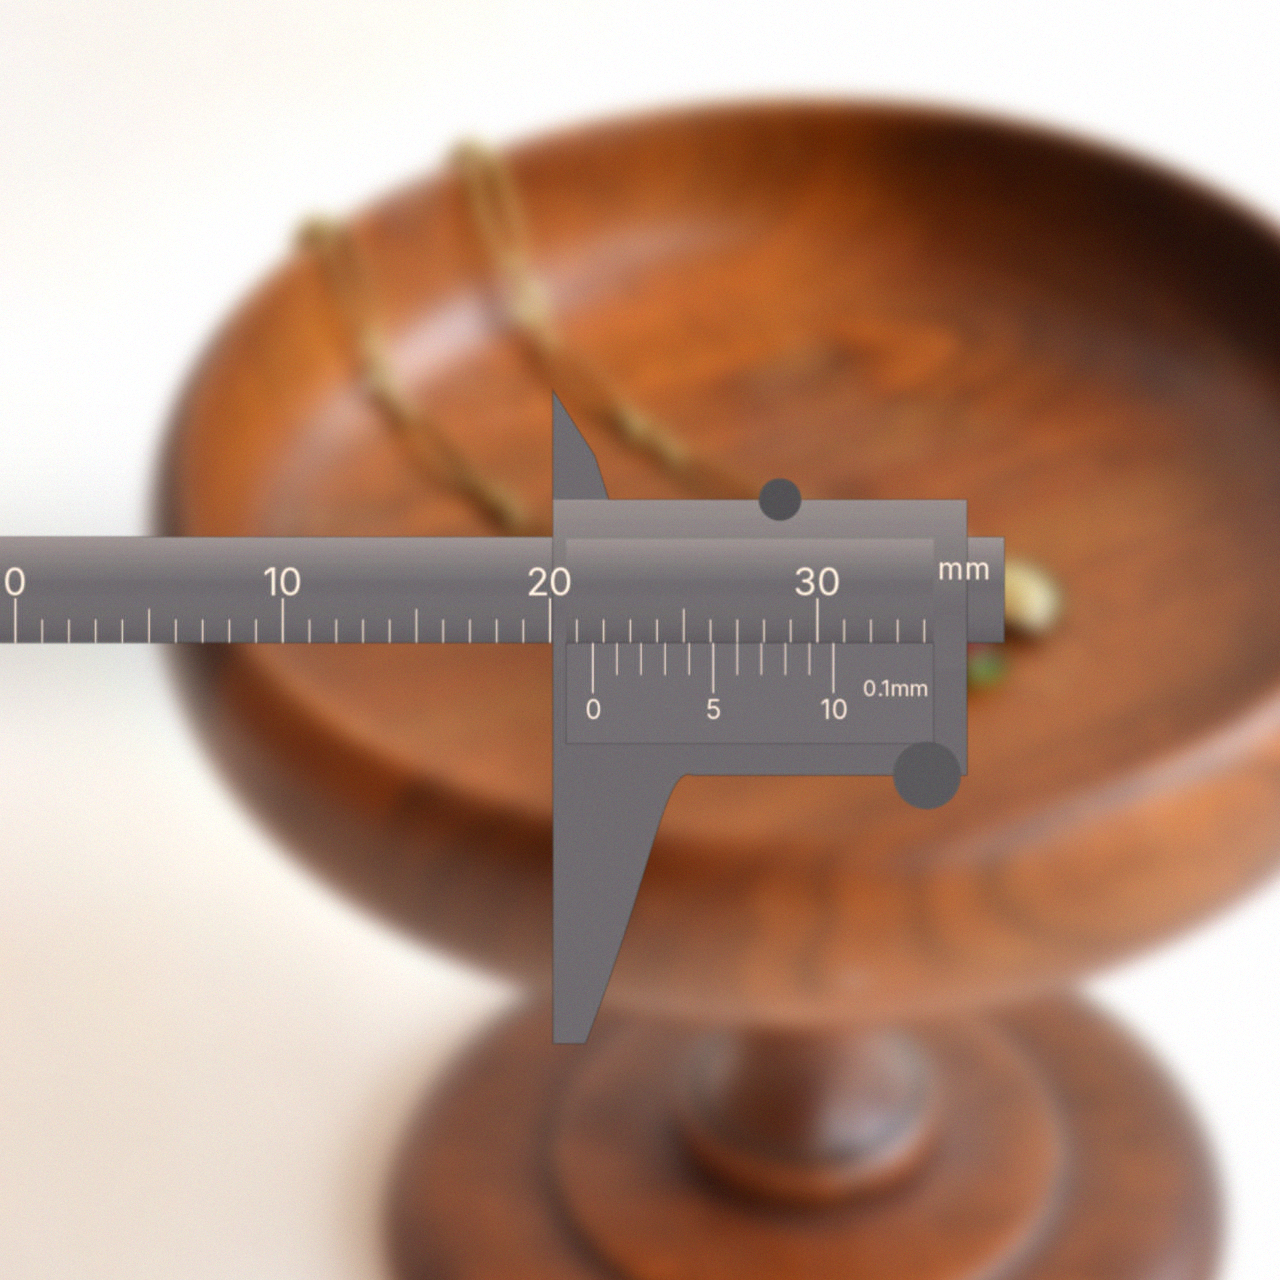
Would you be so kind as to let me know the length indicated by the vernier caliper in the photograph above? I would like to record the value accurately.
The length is 21.6 mm
